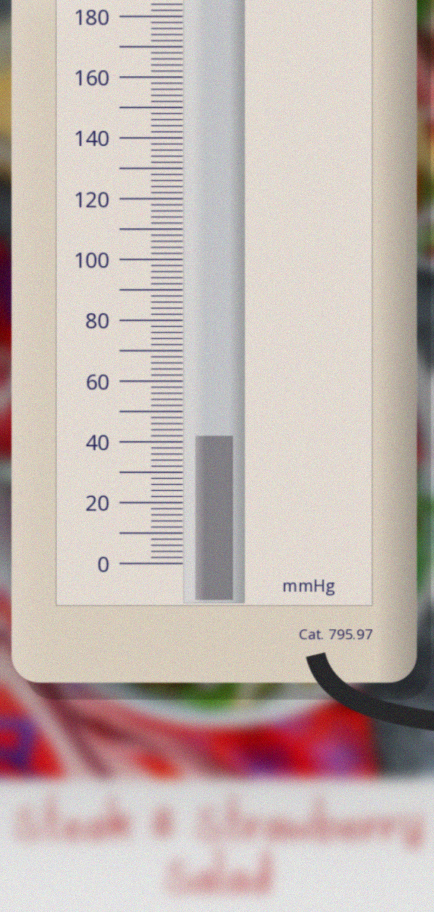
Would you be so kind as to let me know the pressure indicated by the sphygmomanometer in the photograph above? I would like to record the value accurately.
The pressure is 42 mmHg
